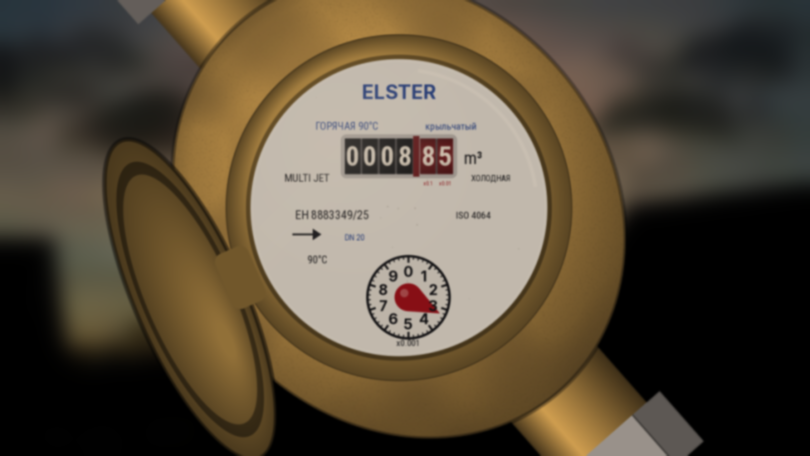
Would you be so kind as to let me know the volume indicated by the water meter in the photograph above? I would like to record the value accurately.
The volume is 8.853 m³
